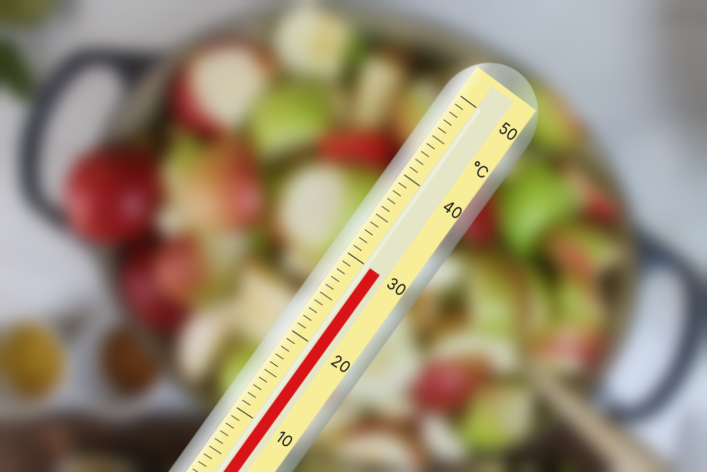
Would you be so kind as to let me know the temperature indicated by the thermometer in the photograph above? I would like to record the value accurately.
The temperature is 30 °C
